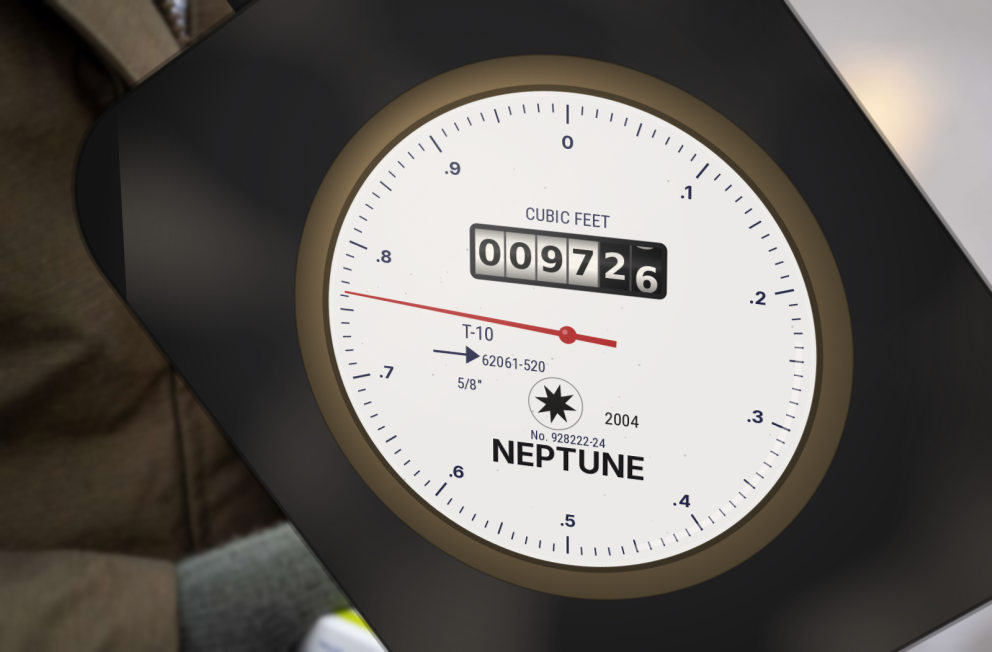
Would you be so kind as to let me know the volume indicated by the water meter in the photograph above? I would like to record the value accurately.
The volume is 9725.76 ft³
